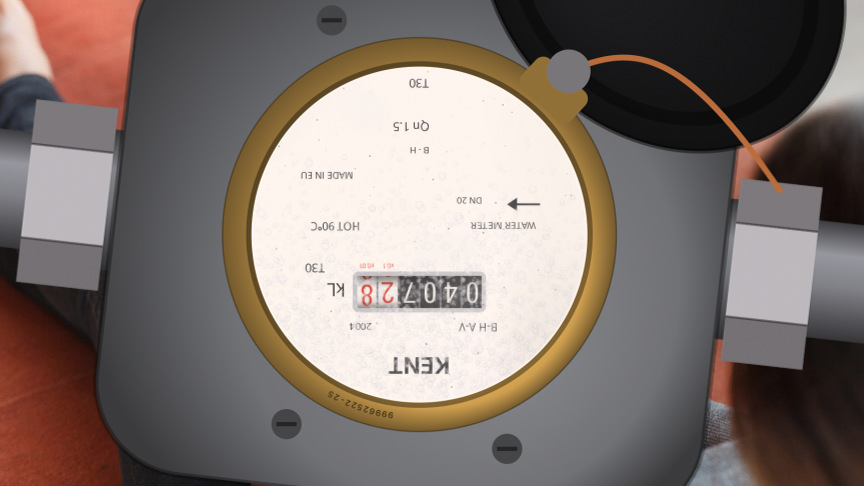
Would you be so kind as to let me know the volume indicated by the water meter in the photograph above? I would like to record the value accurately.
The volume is 407.28 kL
